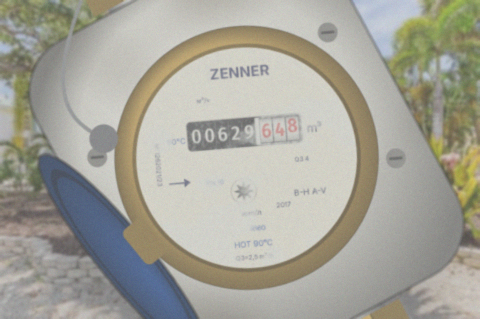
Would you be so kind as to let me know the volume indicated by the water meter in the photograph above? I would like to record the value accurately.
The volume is 629.648 m³
